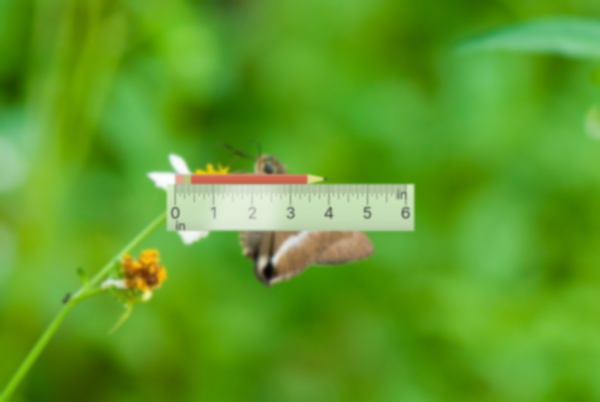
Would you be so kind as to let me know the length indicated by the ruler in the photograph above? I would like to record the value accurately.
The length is 4 in
